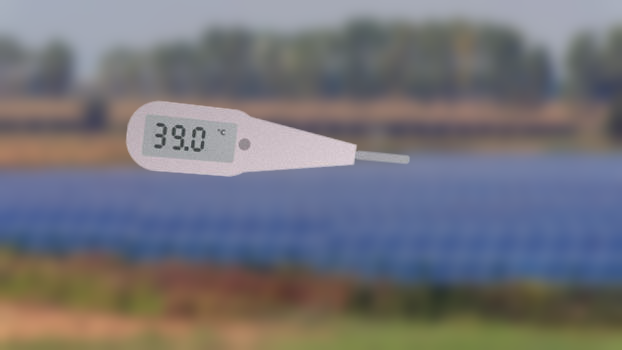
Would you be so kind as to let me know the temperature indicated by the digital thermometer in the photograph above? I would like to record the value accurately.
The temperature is 39.0 °C
